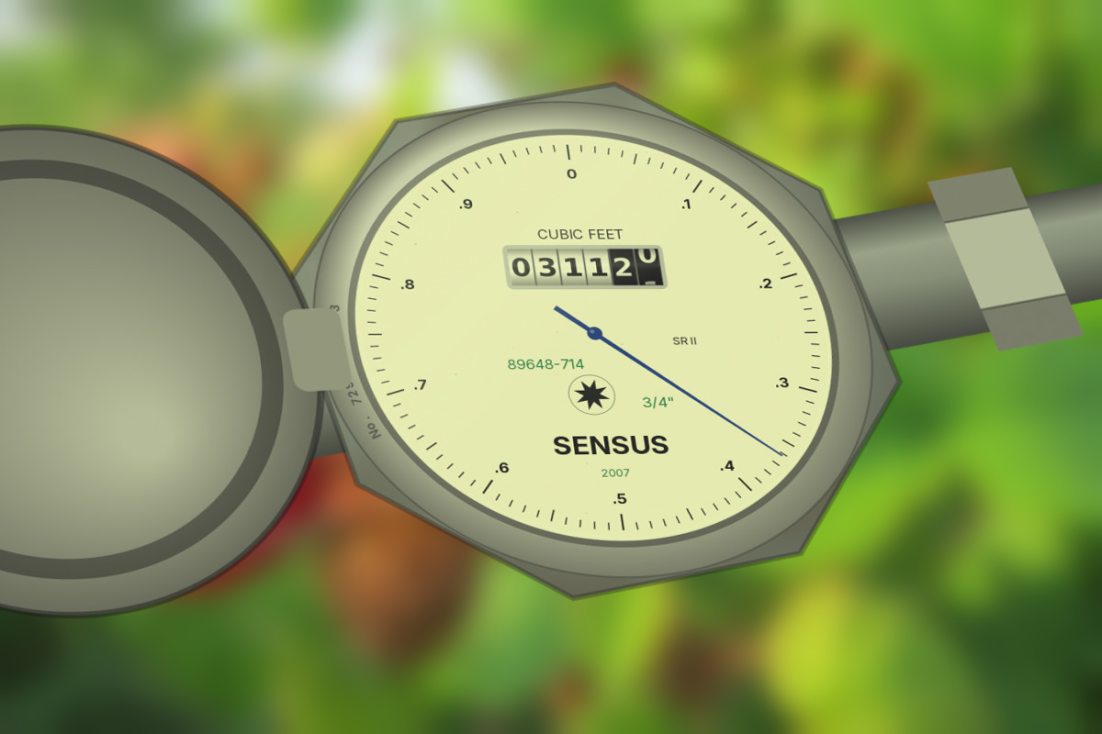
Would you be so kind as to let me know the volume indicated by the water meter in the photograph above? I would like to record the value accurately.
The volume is 31120.36 ft³
